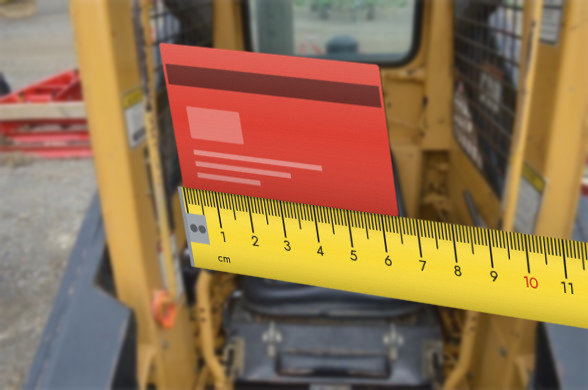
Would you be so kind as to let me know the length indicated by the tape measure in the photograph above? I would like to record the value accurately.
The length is 6.5 cm
